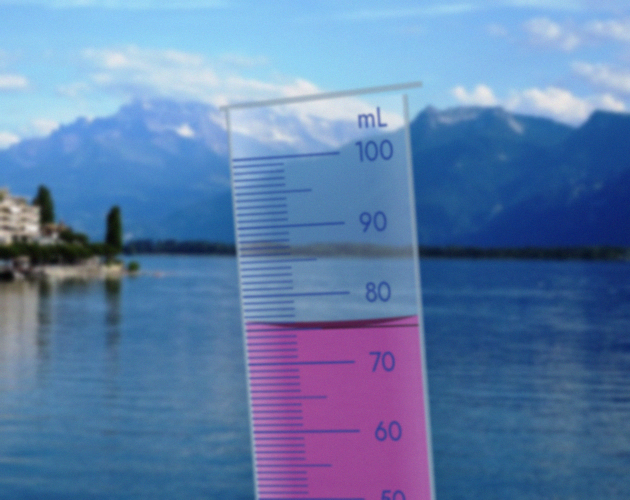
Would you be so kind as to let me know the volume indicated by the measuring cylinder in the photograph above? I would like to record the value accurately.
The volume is 75 mL
